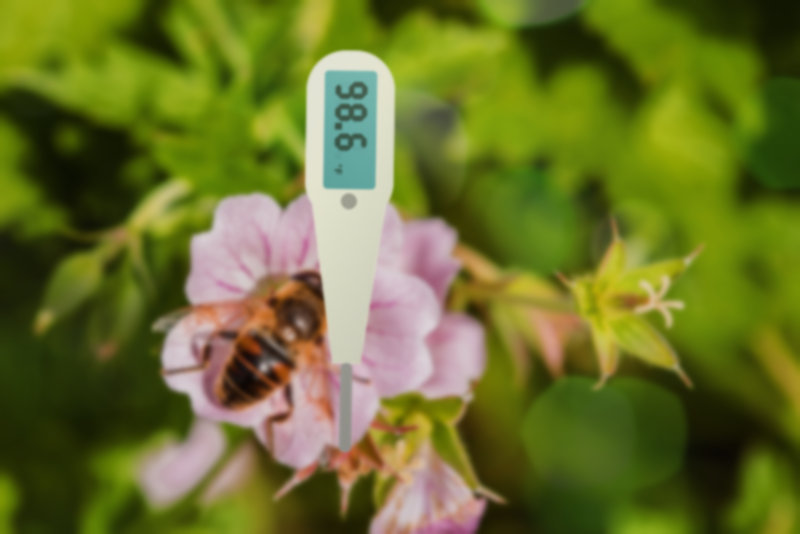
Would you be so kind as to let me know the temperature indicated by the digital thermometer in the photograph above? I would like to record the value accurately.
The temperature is 98.6 °F
